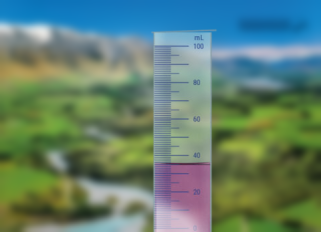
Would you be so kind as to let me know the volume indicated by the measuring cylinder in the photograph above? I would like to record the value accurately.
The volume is 35 mL
